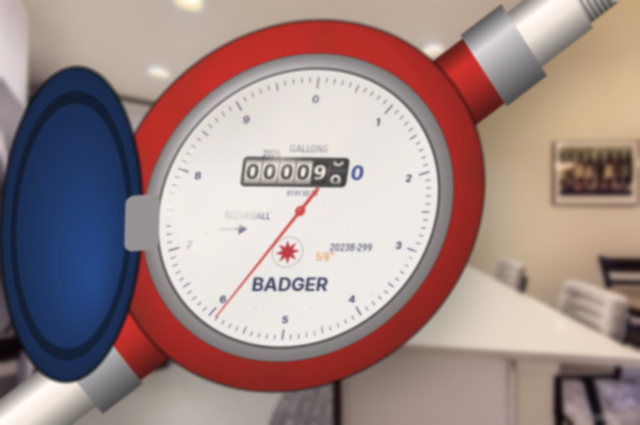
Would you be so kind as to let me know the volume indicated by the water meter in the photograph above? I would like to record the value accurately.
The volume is 985.9 gal
